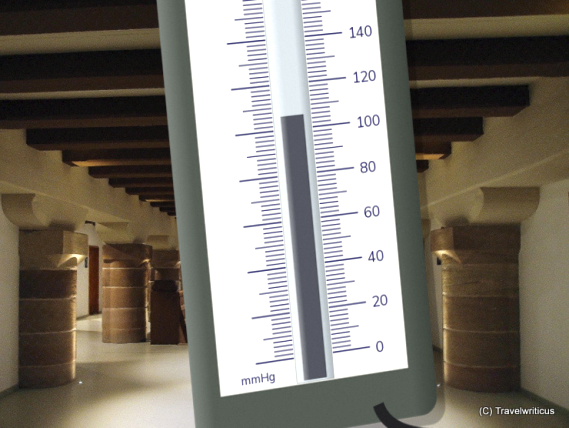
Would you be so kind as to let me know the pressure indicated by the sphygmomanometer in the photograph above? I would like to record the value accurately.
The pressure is 106 mmHg
